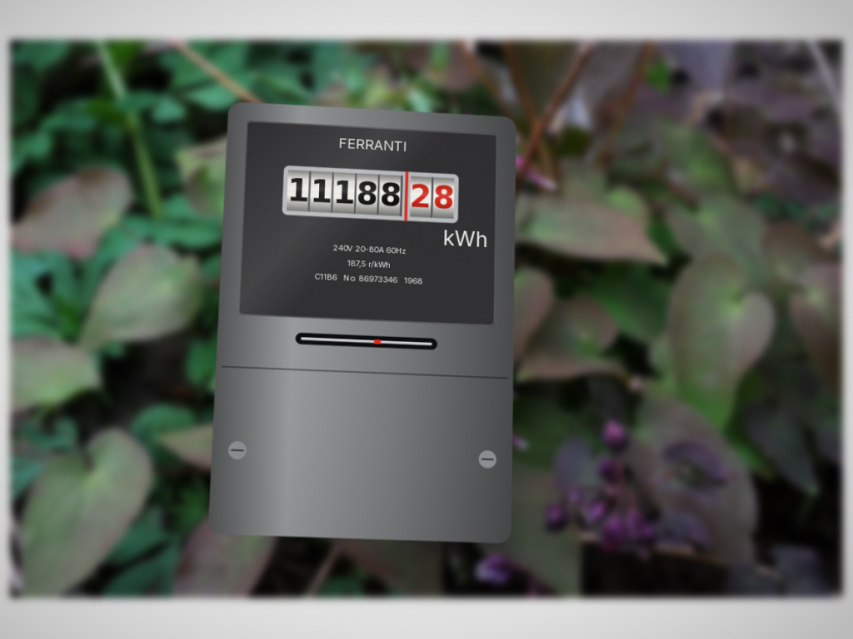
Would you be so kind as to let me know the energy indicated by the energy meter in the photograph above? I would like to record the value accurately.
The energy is 11188.28 kWh
